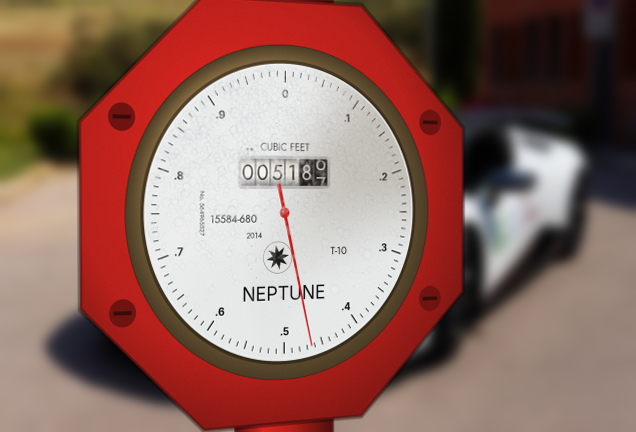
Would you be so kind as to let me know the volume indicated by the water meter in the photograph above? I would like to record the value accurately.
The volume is 5186.46 ft³
